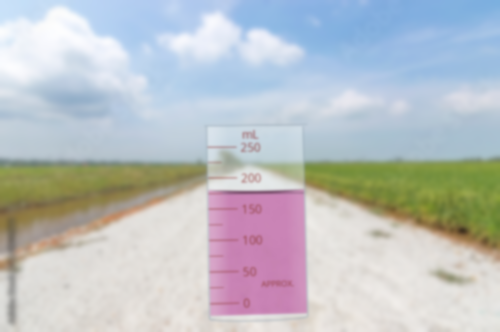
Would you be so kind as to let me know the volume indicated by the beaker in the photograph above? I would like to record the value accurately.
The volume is 175 mL
